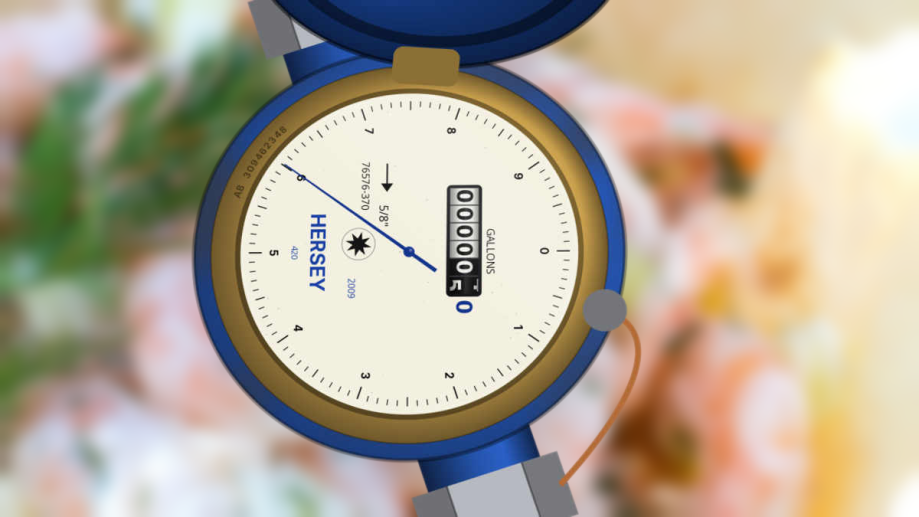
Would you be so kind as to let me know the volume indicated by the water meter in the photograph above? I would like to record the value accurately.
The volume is 46.0 gal
